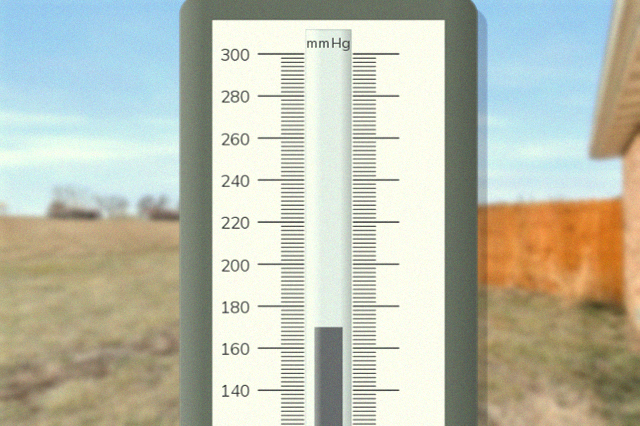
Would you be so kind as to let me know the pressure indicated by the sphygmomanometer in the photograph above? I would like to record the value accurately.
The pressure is 170 mmHg
